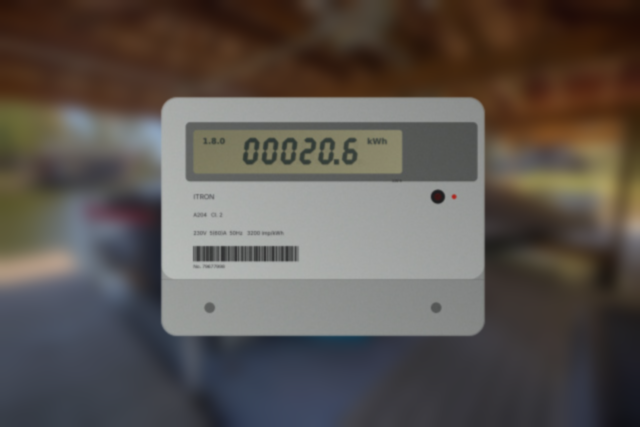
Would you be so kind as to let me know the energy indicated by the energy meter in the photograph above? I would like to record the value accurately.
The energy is 20.6 kWh
